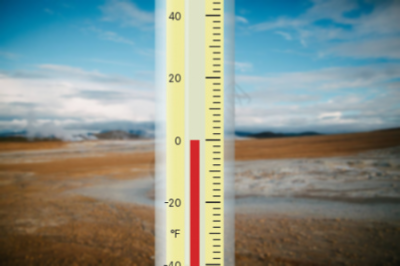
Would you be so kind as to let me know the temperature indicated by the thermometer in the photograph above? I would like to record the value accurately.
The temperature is 0 °F
